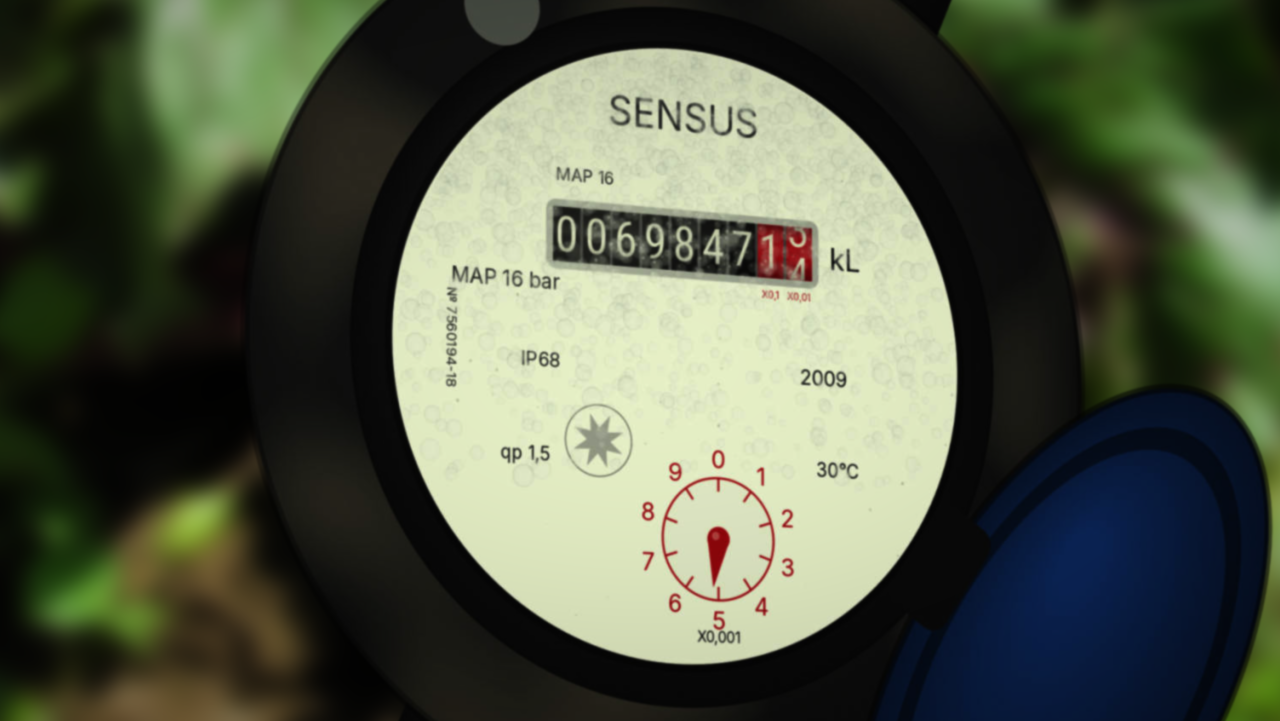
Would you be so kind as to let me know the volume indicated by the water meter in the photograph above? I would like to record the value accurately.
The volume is 69847.135 kL
